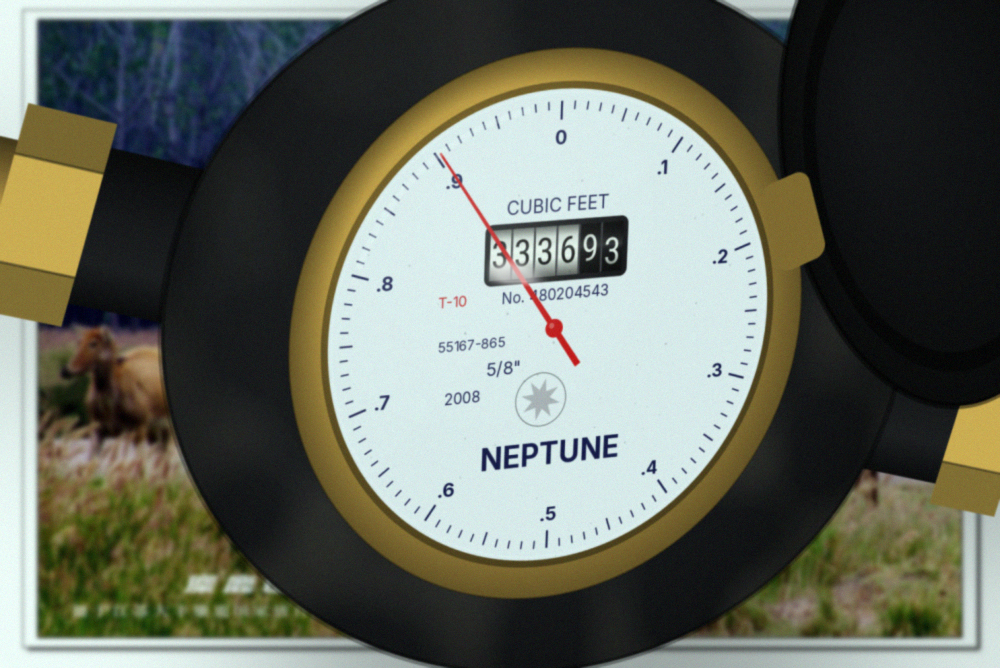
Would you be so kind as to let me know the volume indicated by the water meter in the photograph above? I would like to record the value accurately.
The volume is 333692.90 ft³
